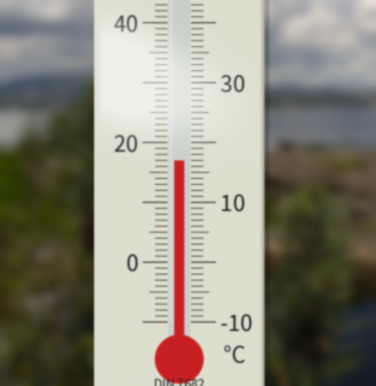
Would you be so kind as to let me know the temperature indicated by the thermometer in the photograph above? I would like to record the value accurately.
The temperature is 17 °C
